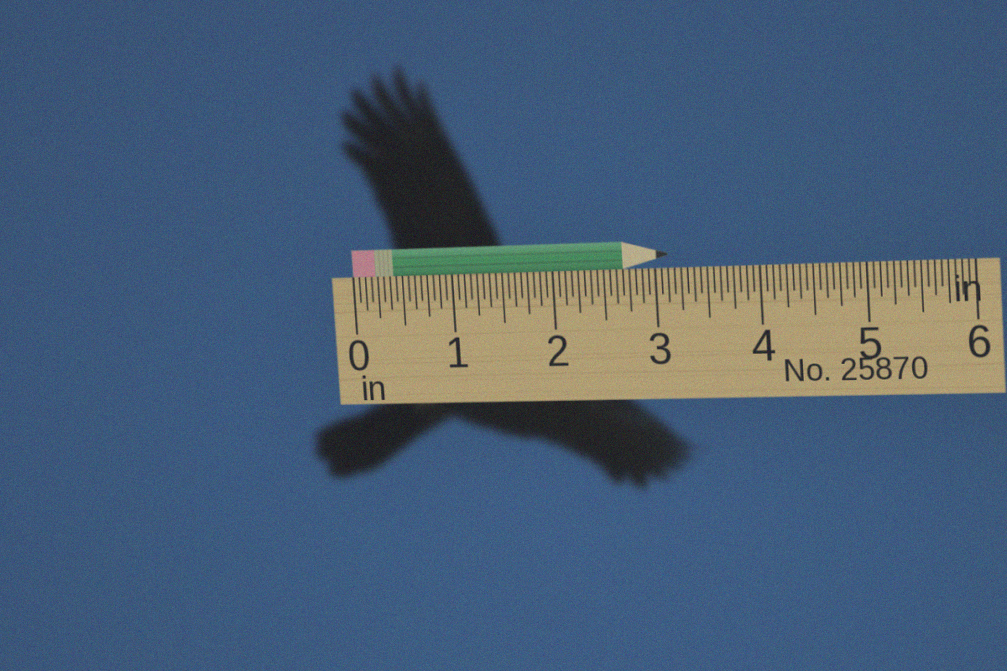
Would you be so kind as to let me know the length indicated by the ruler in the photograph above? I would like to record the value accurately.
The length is 3.125 in
